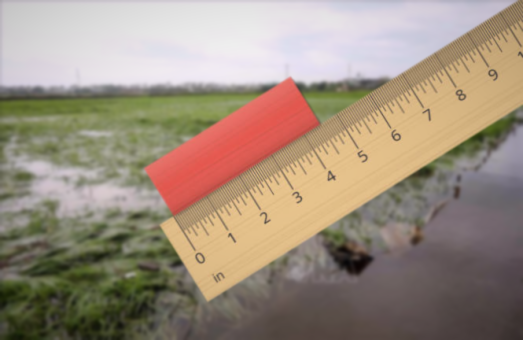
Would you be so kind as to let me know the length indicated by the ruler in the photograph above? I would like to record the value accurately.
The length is 4.5 in
